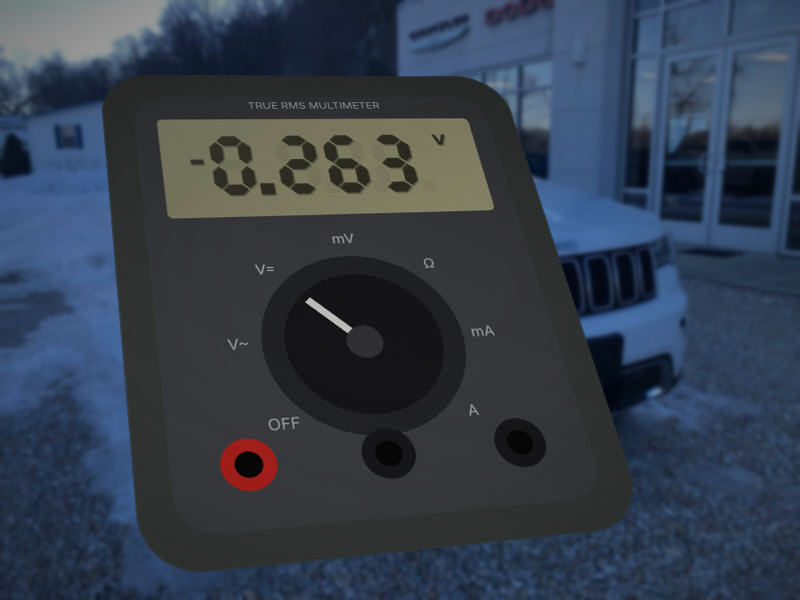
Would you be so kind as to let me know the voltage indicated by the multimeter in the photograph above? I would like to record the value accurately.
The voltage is -0.263 V
